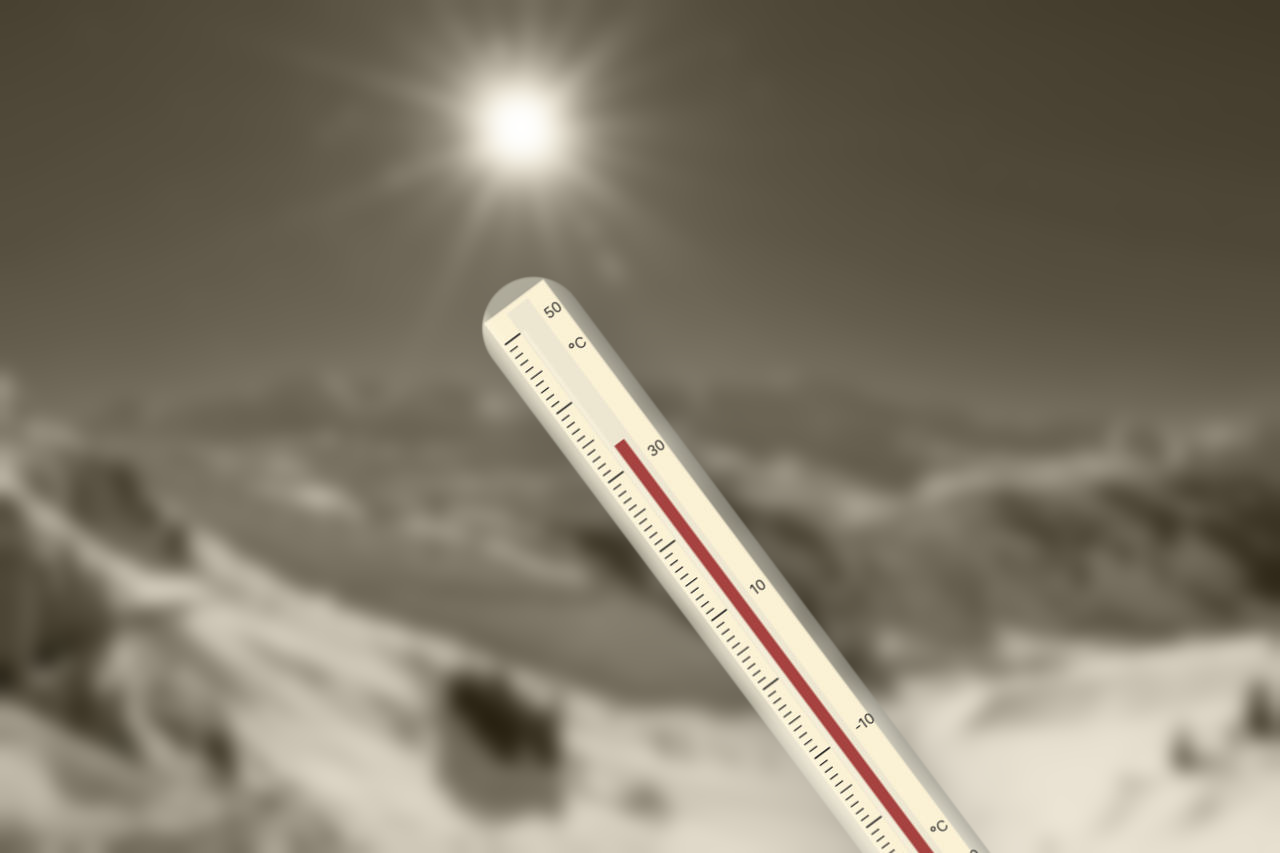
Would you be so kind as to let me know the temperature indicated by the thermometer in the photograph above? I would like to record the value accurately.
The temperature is 33 °C
